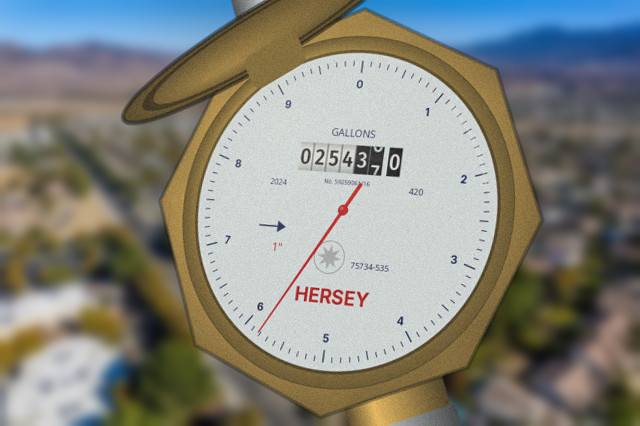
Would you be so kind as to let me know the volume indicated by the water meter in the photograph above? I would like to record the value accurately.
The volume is 254365.8 gal
